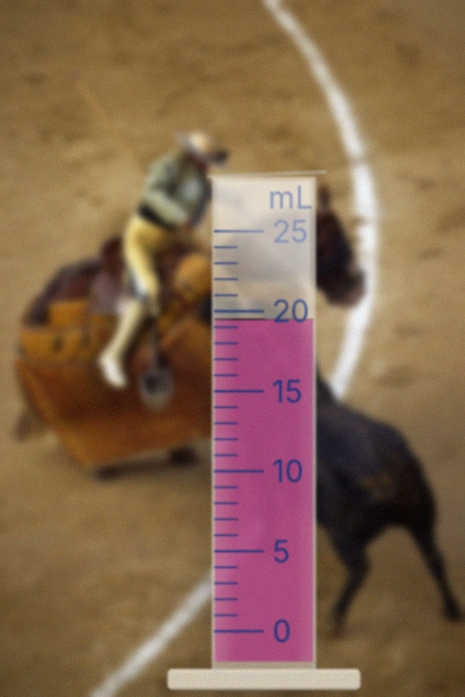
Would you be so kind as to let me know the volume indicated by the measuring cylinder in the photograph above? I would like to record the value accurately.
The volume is 19.5 mL
